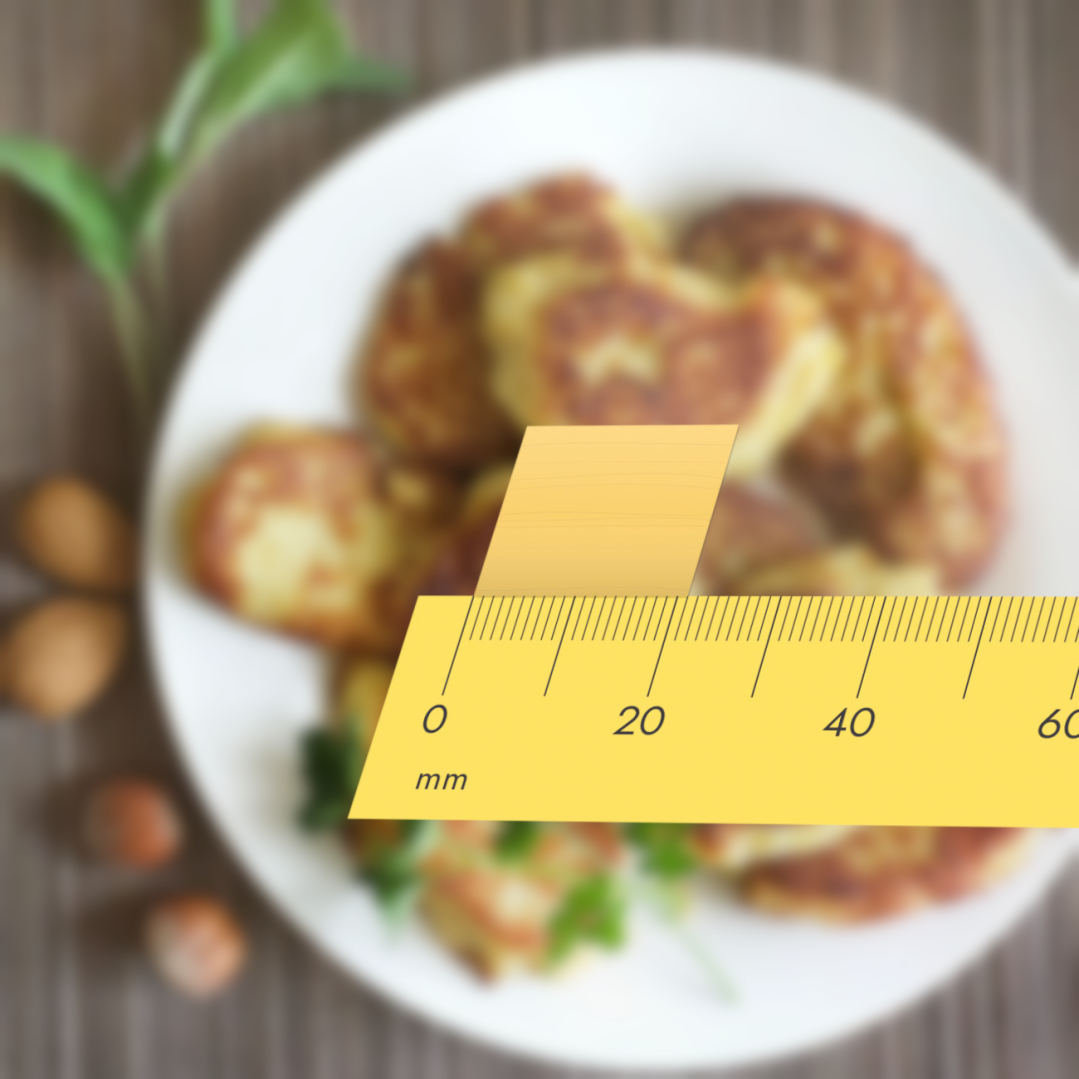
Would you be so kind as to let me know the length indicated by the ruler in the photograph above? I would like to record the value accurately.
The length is 21 mm
